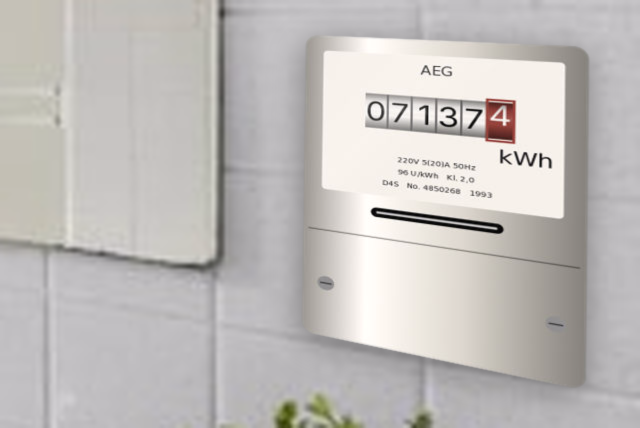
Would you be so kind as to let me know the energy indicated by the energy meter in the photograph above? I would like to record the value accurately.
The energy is 7137.4 kWh
